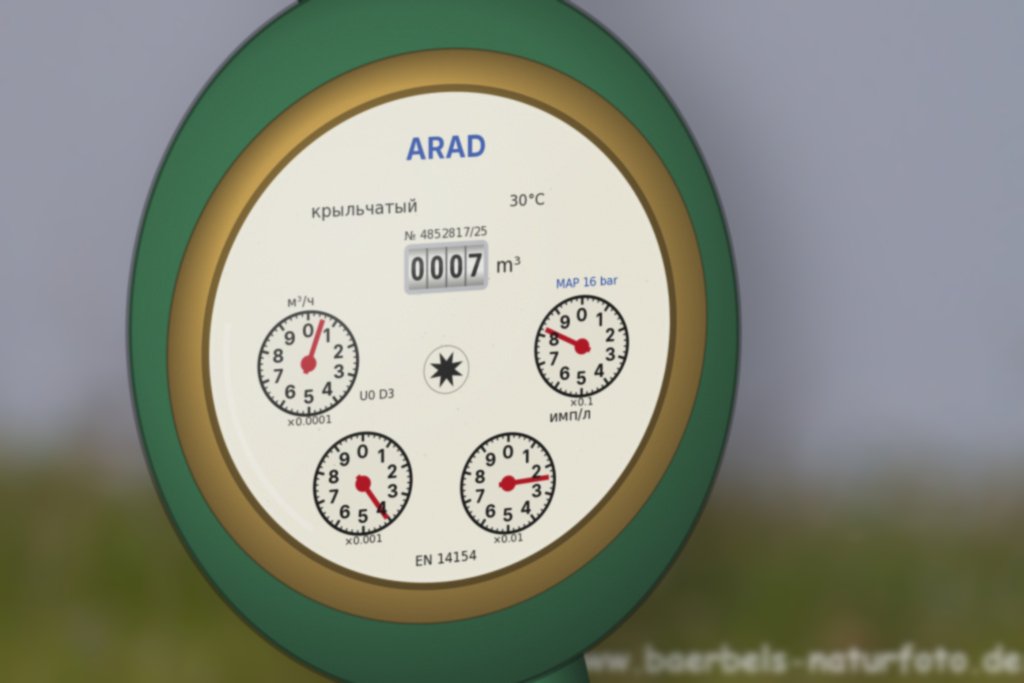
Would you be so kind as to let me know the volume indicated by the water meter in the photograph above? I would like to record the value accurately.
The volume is 7.8240 m³
